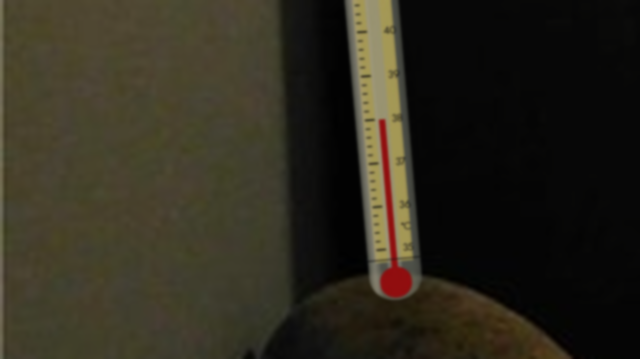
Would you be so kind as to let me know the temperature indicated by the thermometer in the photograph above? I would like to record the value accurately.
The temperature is 38 °C
